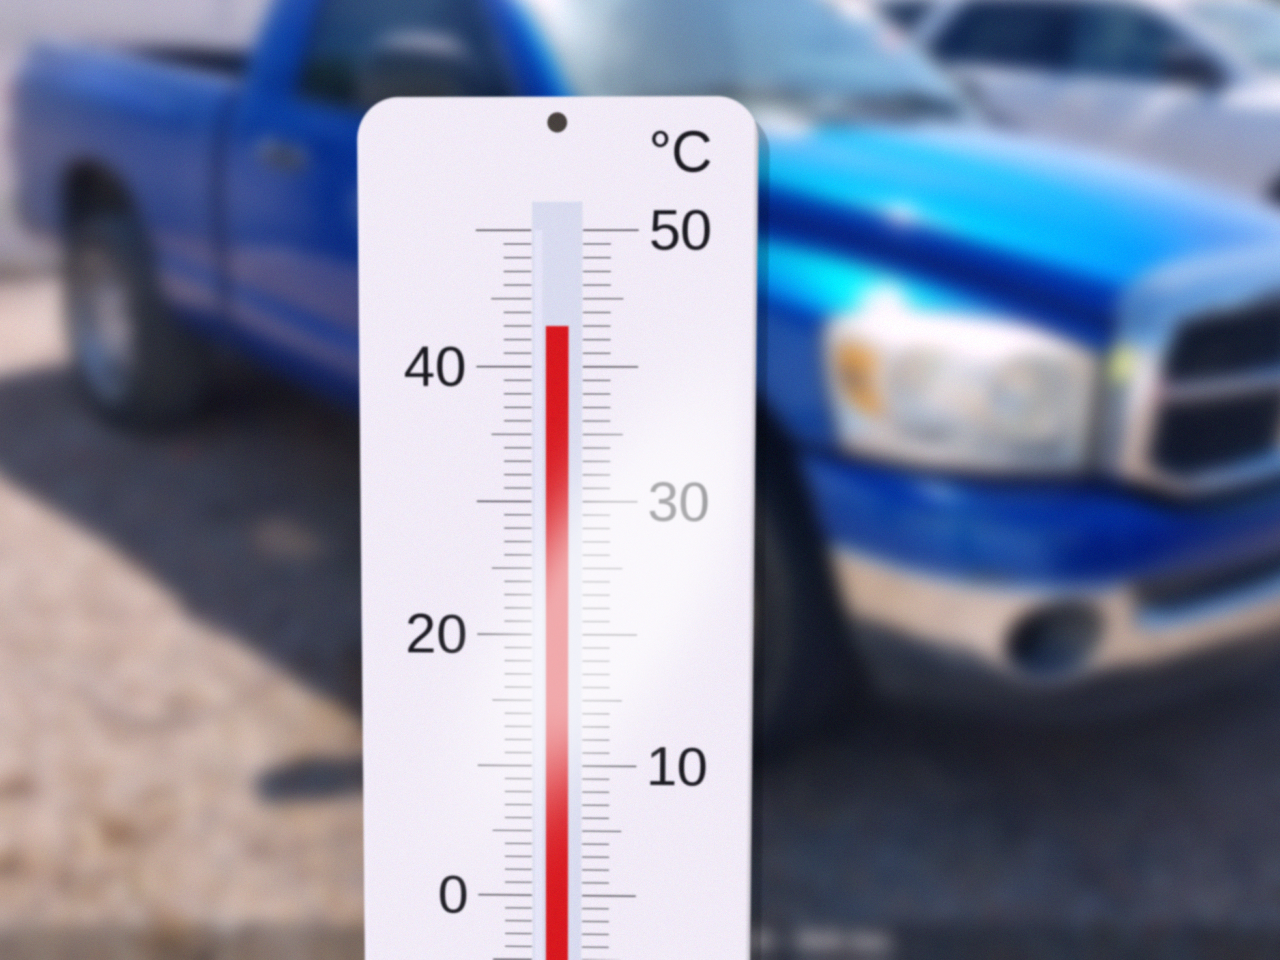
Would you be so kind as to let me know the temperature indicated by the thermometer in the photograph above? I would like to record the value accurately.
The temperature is 43 °C
